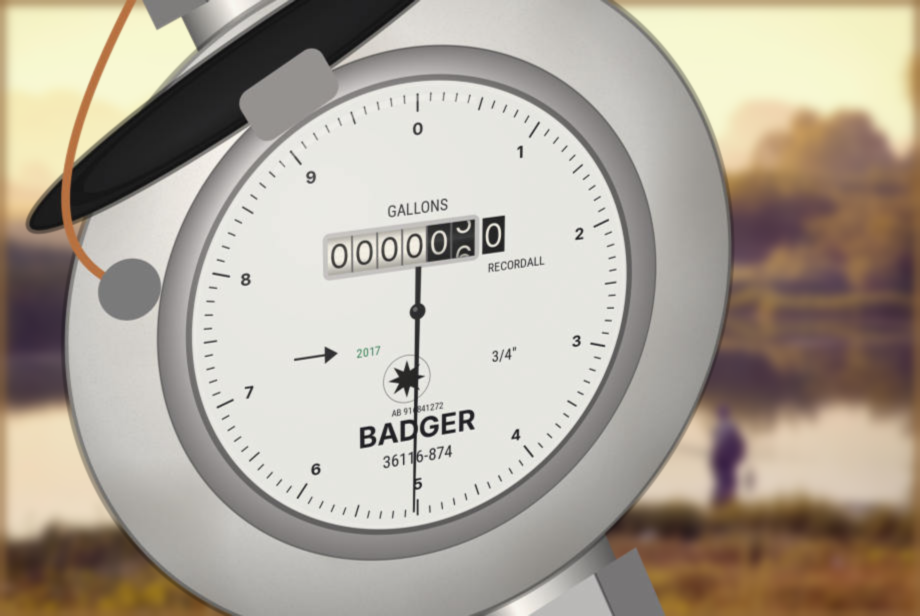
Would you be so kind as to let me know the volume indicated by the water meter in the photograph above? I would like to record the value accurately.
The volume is 55.0 gal
